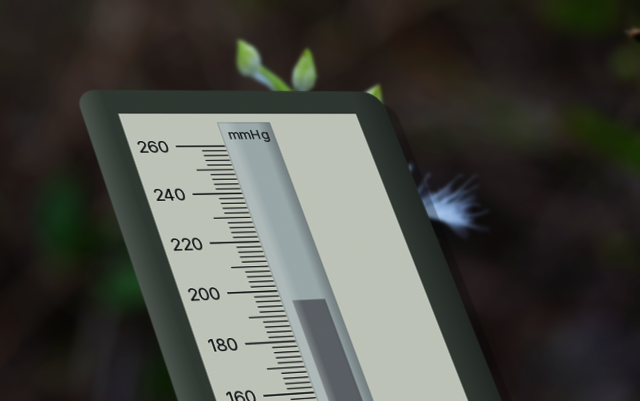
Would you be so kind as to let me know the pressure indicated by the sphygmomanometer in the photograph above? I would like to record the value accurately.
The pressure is 196 mmHg
